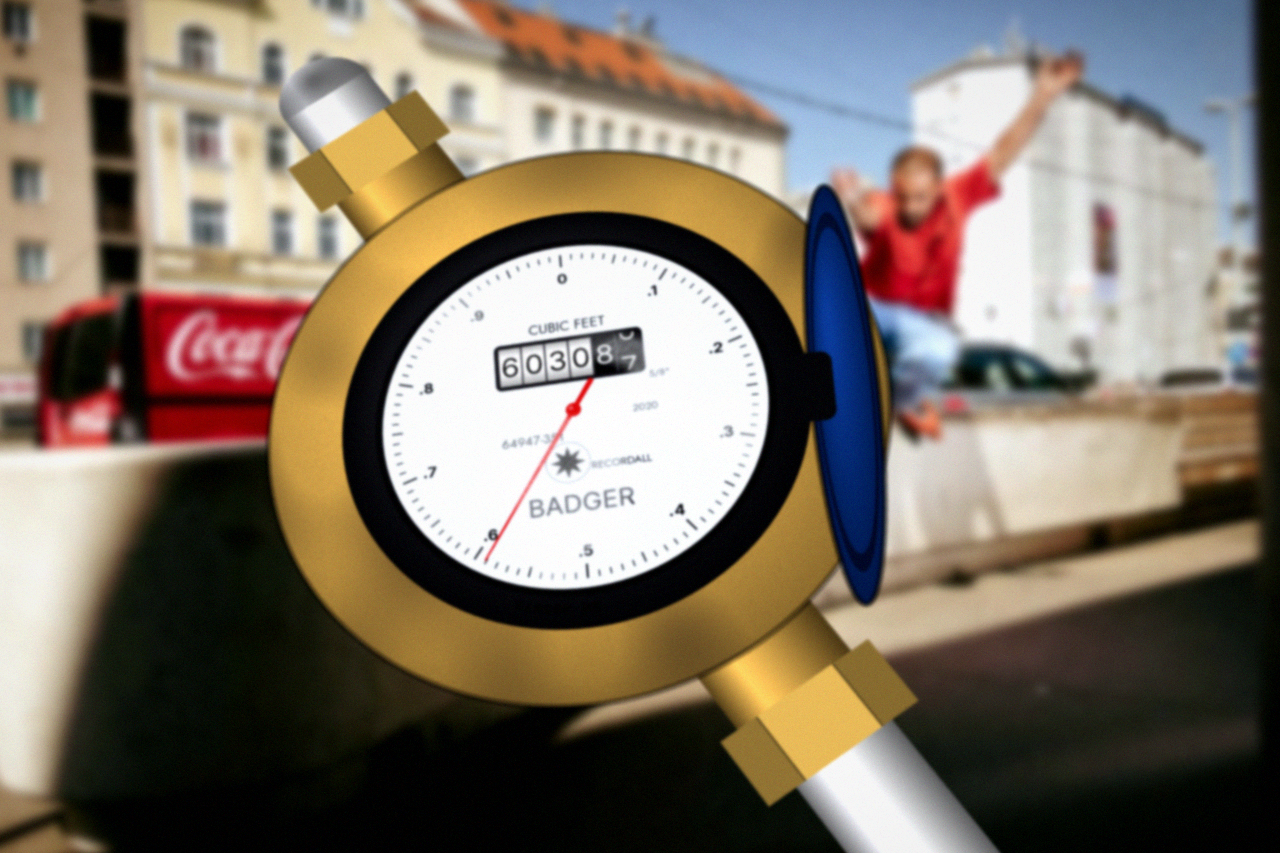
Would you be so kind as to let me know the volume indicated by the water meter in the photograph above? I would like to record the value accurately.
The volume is 603086.59 ft³
